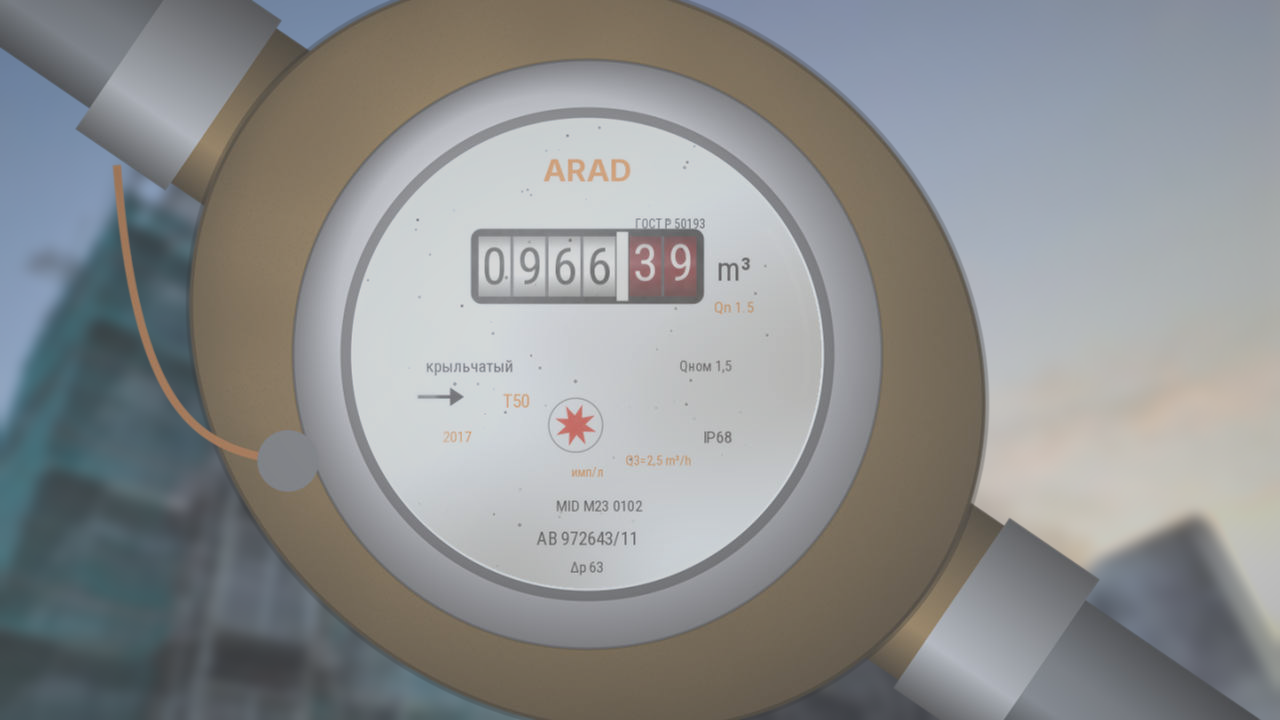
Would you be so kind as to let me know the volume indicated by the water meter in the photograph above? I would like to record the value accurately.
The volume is 966.39 m³
